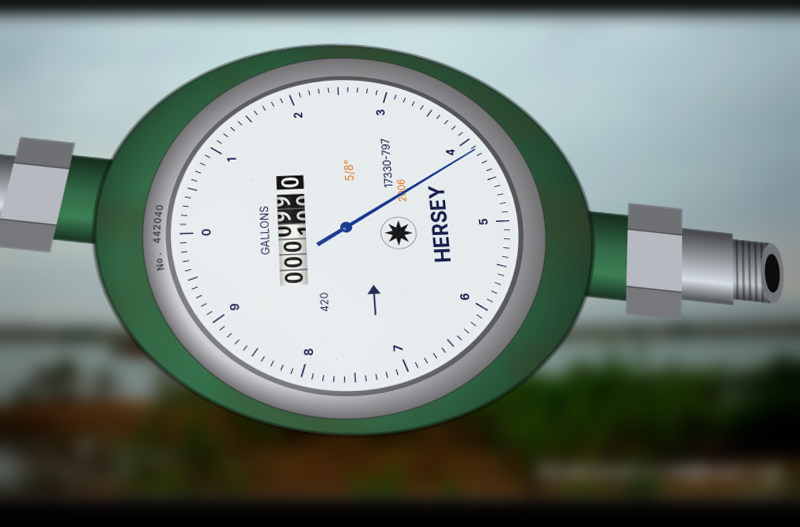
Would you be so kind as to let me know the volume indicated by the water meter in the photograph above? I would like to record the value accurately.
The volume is 994.1 gal
